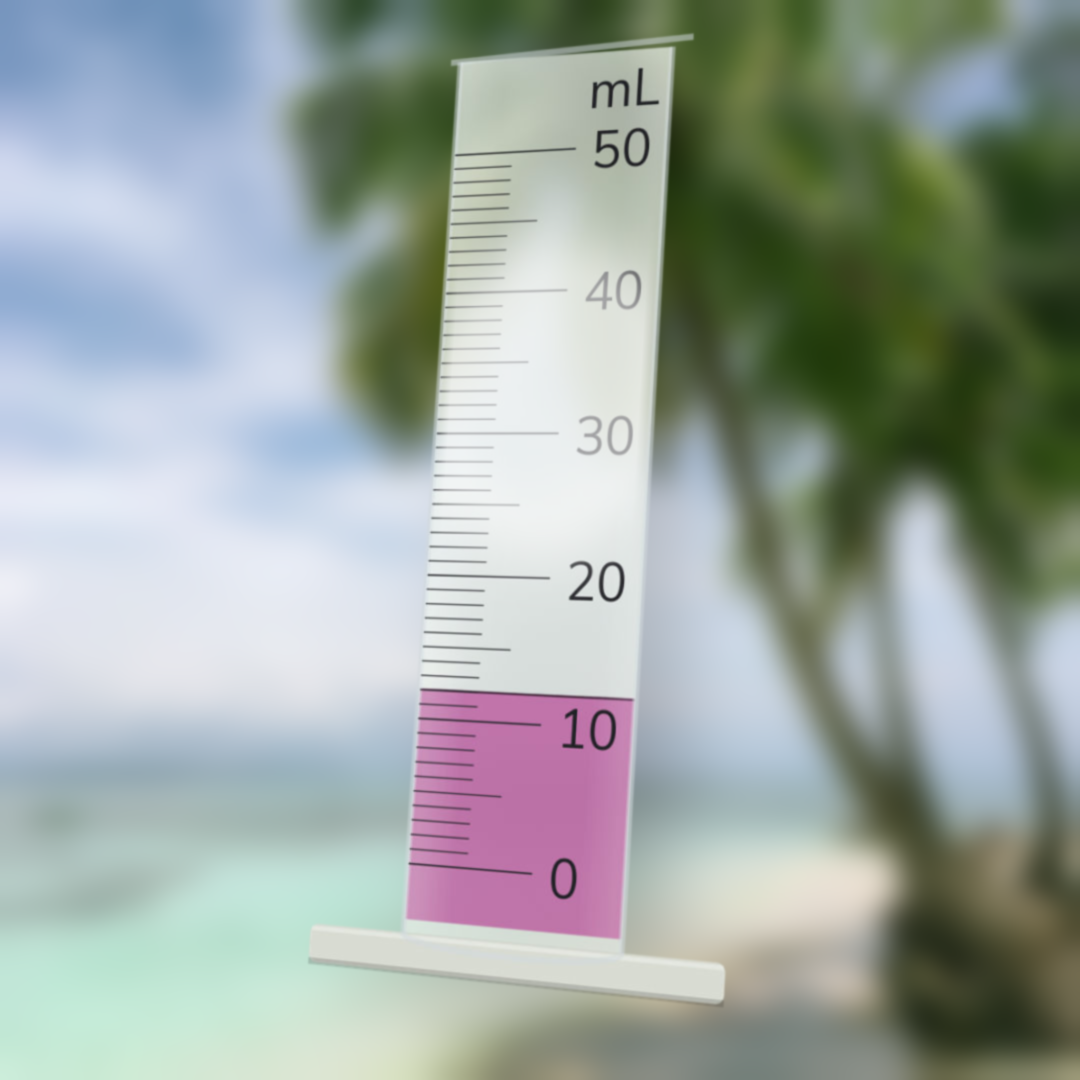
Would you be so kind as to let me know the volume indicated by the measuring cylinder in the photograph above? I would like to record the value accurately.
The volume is 12 mL
